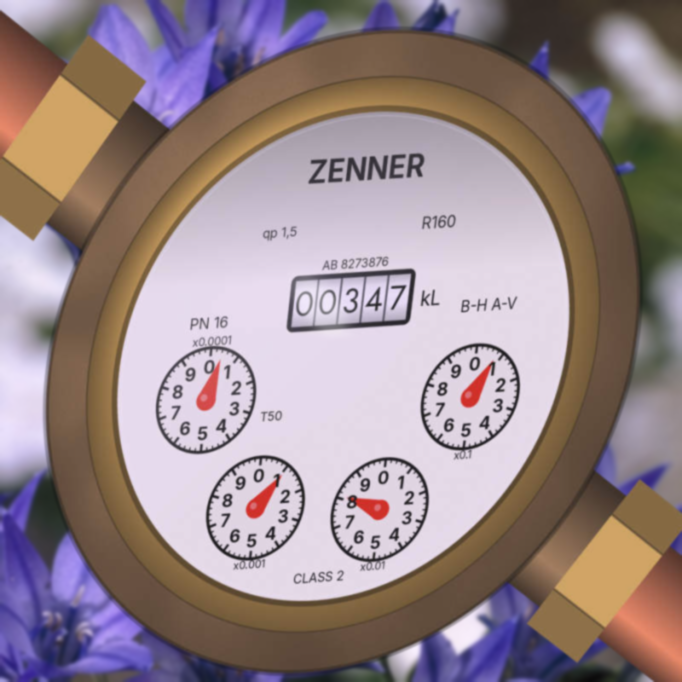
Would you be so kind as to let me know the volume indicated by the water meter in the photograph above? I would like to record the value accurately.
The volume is 347.0810 kL
